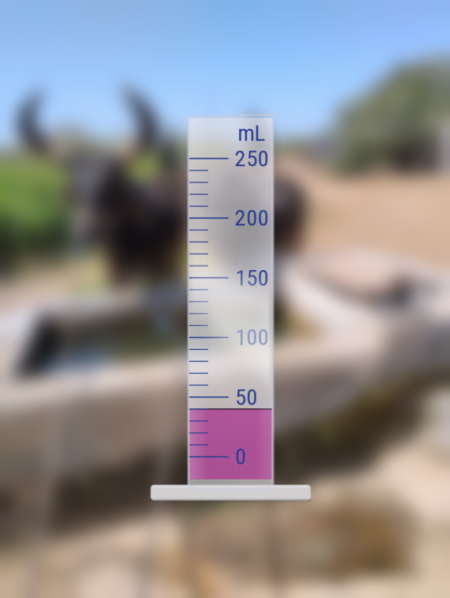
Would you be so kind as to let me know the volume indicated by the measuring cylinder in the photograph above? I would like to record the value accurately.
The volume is 40 mL
